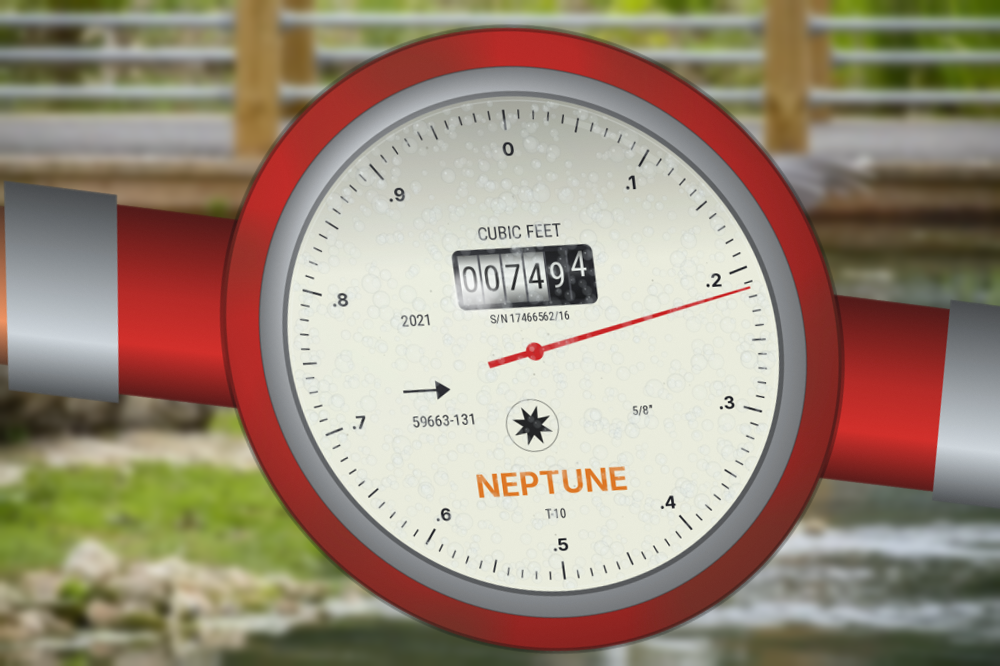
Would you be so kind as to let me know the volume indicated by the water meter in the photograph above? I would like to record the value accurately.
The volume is 7494.21 ft³
